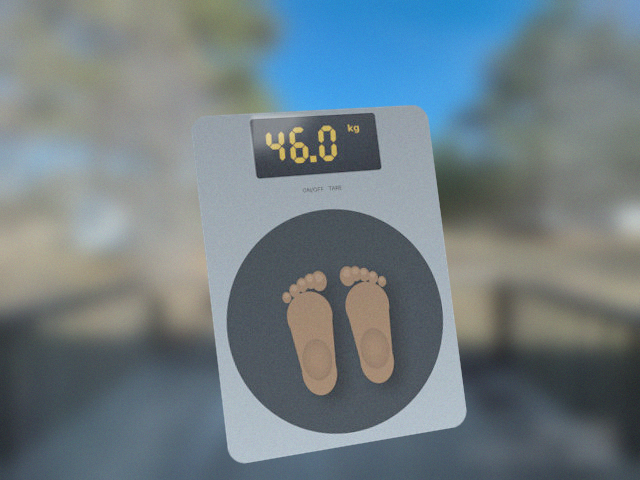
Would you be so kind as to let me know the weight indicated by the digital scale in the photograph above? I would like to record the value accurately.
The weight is 46.0 kg
